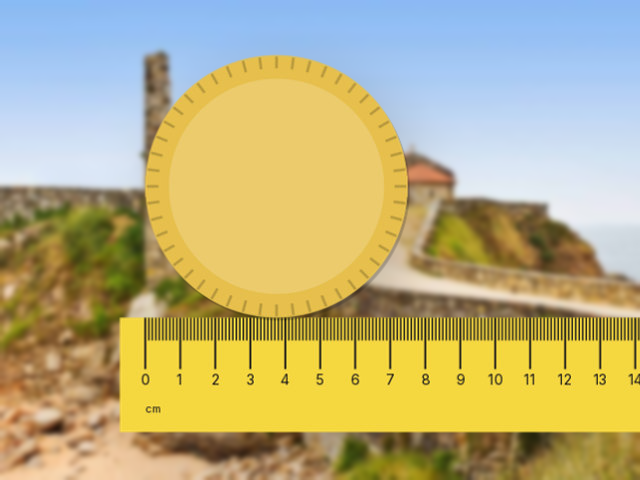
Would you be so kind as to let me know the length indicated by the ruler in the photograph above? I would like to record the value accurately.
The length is 7.5 cm
